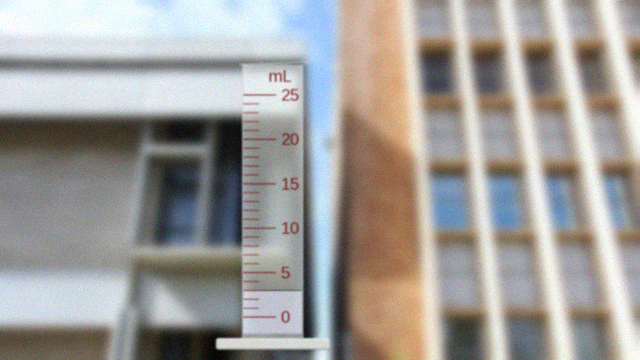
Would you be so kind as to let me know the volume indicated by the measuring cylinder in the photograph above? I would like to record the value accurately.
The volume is 3 mL
